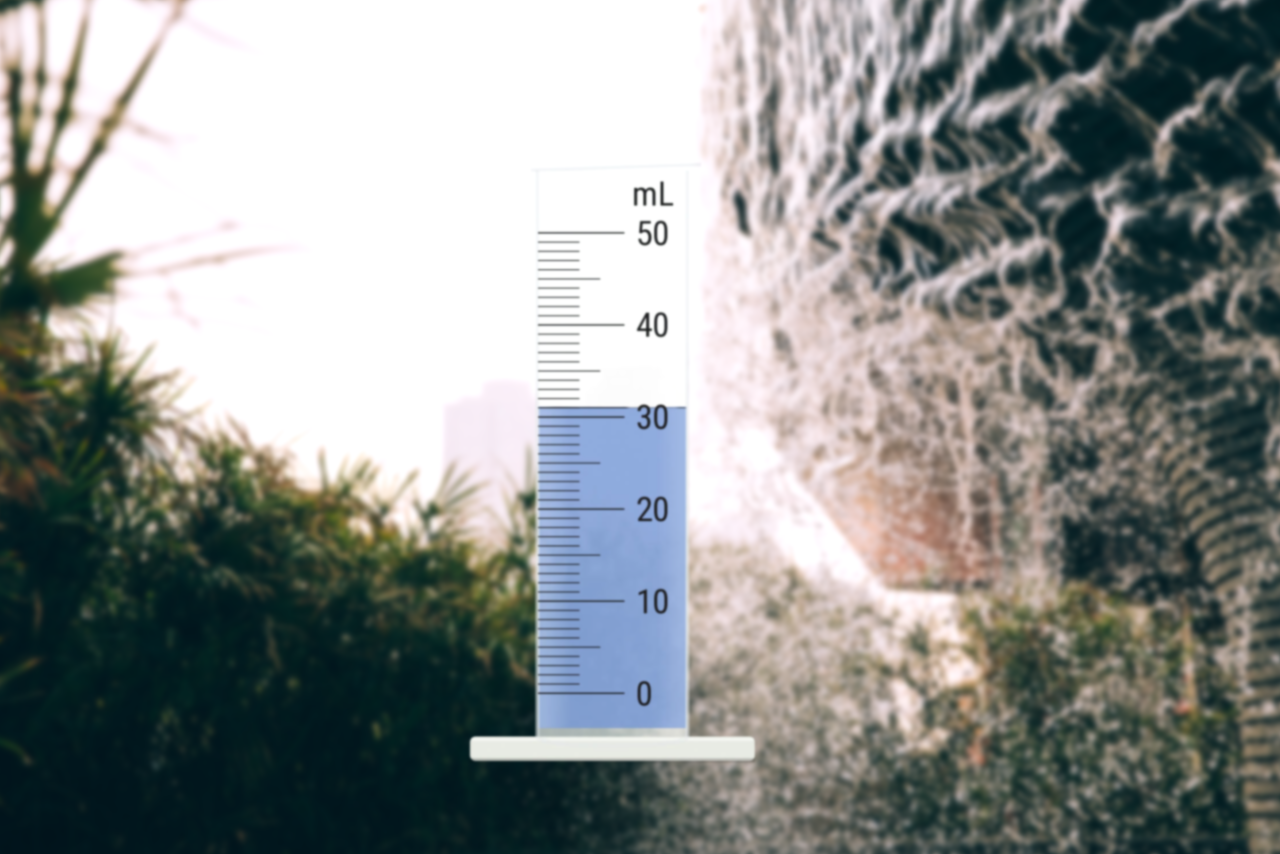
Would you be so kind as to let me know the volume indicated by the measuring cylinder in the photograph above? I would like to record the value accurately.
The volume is 31 mL
